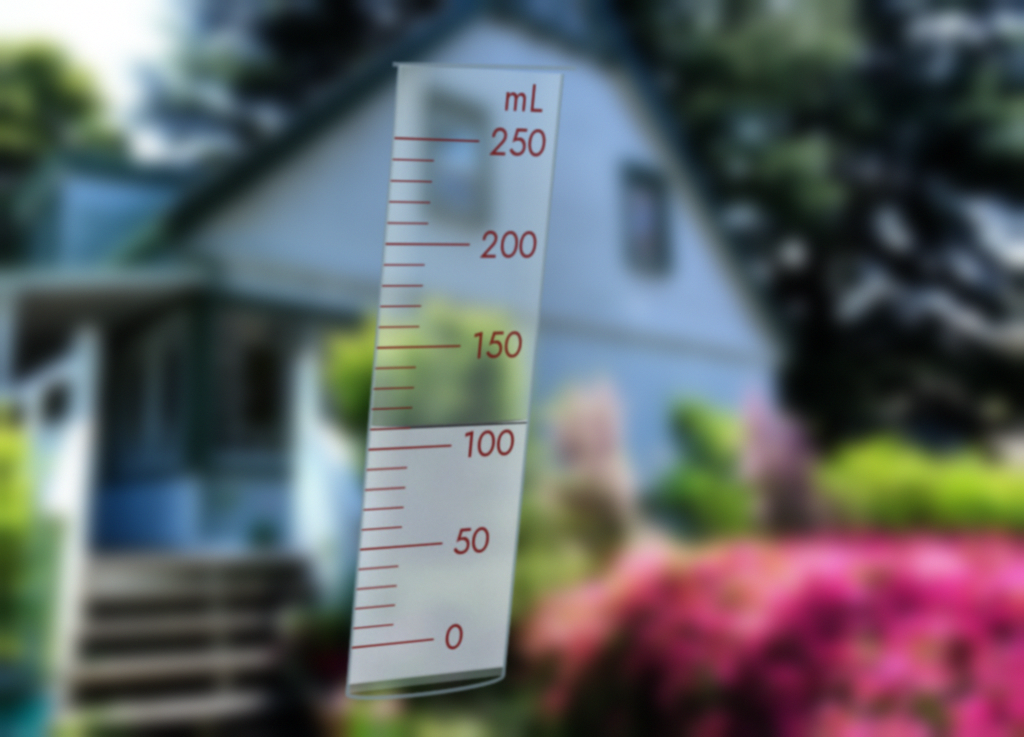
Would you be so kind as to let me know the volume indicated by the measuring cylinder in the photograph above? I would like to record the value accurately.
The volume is 110 mL
